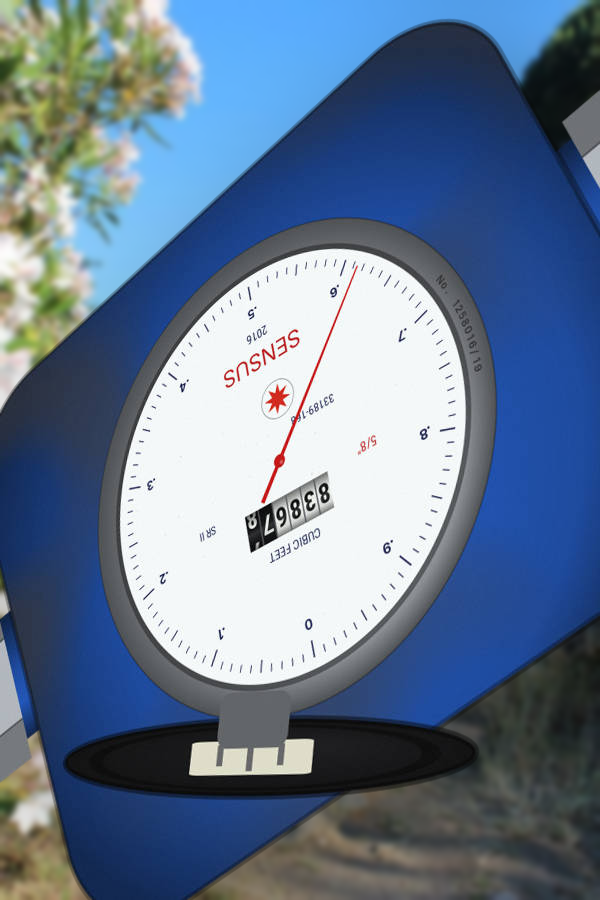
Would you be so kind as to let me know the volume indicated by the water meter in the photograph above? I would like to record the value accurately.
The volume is 838677.61 ft³
